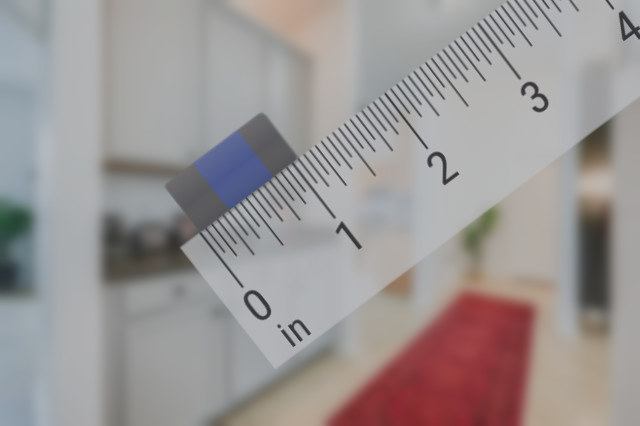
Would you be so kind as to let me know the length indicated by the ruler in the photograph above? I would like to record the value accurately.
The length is 1.0625 in
